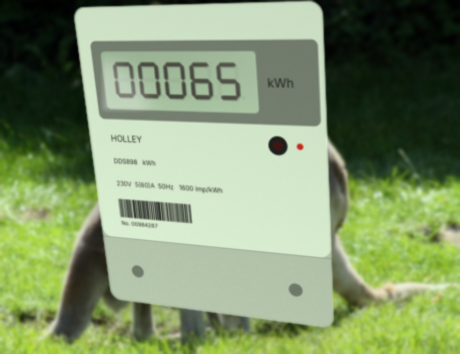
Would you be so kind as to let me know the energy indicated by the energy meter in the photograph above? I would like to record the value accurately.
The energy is 65 kWh
